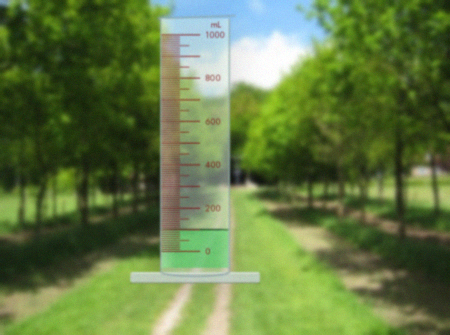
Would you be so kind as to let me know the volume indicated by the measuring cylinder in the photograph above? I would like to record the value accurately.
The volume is 100 mL
